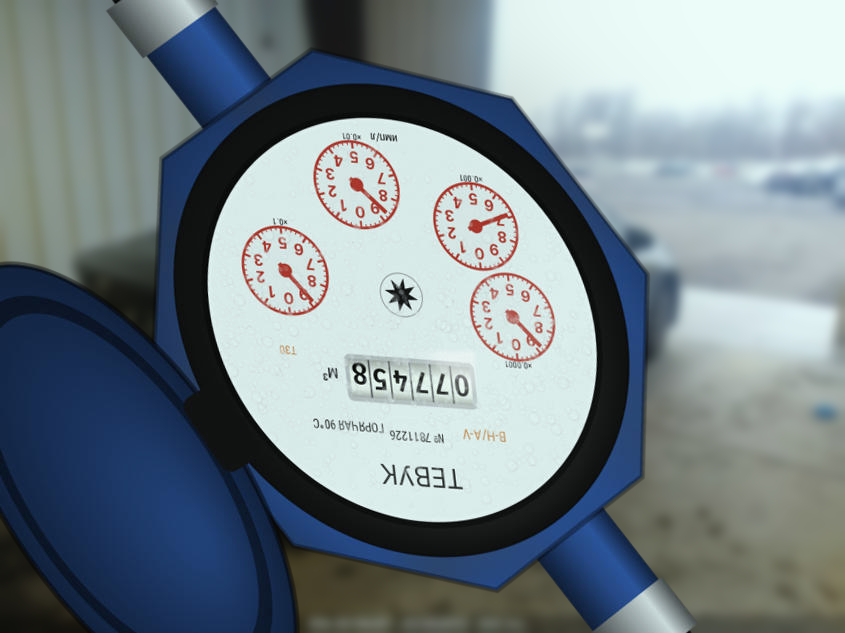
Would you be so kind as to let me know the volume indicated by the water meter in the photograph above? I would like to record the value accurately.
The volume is 77457.8868 m³
